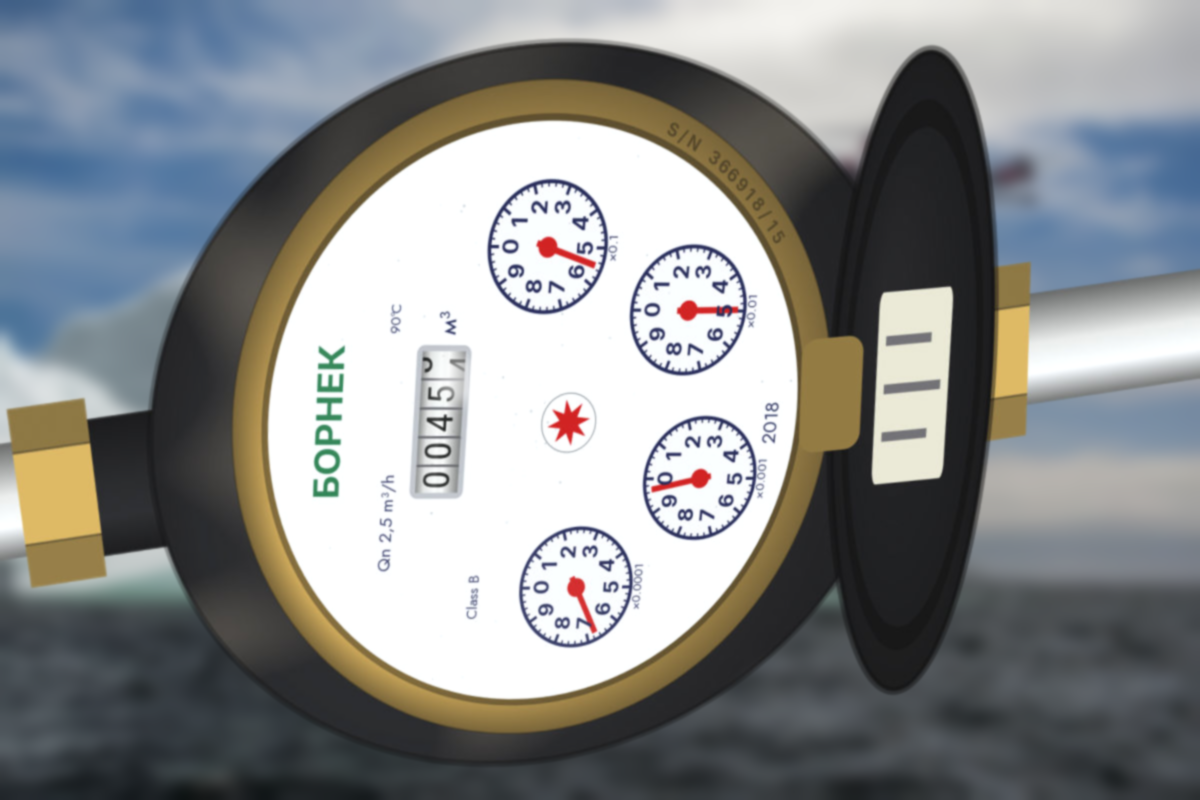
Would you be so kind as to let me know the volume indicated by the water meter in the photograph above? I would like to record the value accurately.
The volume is 453.5496 m³
